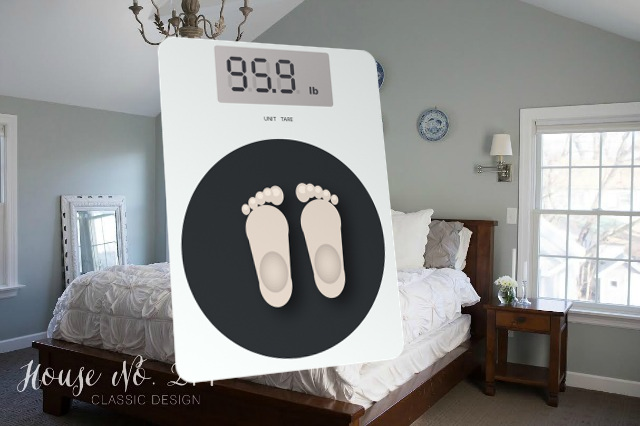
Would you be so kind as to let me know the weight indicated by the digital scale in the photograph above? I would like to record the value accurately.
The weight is 95.9 lb
